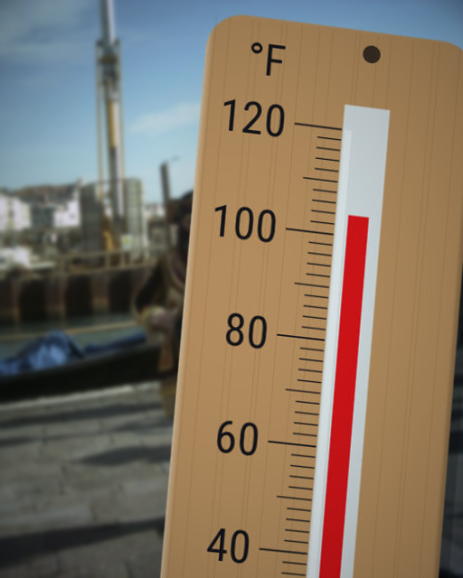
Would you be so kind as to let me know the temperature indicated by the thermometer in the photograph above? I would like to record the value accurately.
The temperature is 104 °F
